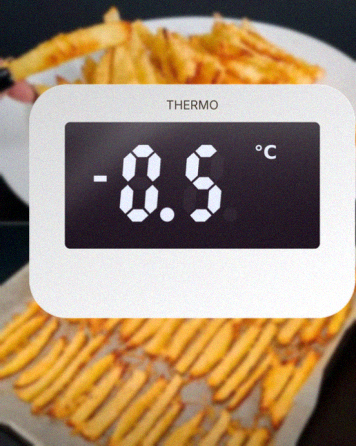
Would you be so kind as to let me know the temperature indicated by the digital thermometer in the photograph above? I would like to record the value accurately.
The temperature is -0.5 °C
